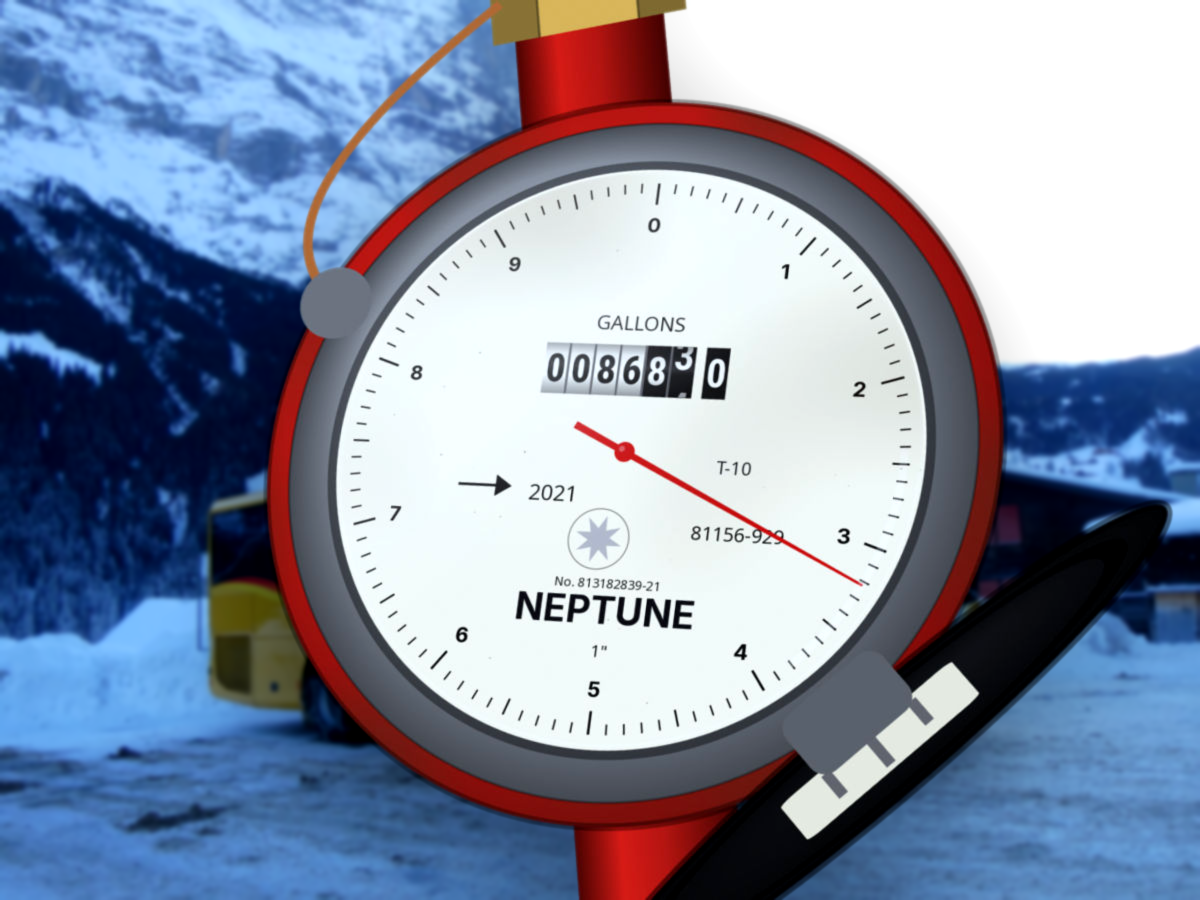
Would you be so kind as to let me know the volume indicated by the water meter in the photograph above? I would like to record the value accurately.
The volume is 86833.2 gal
